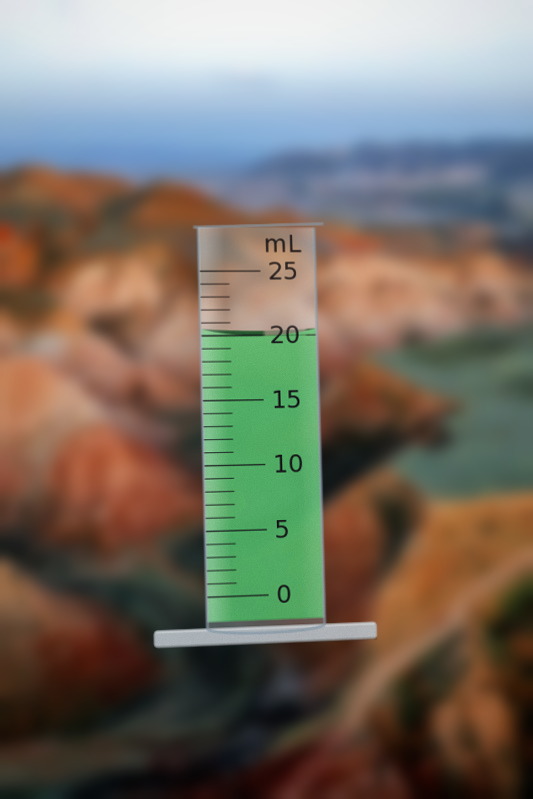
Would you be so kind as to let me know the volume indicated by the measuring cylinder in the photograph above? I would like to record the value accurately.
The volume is 20 mL
